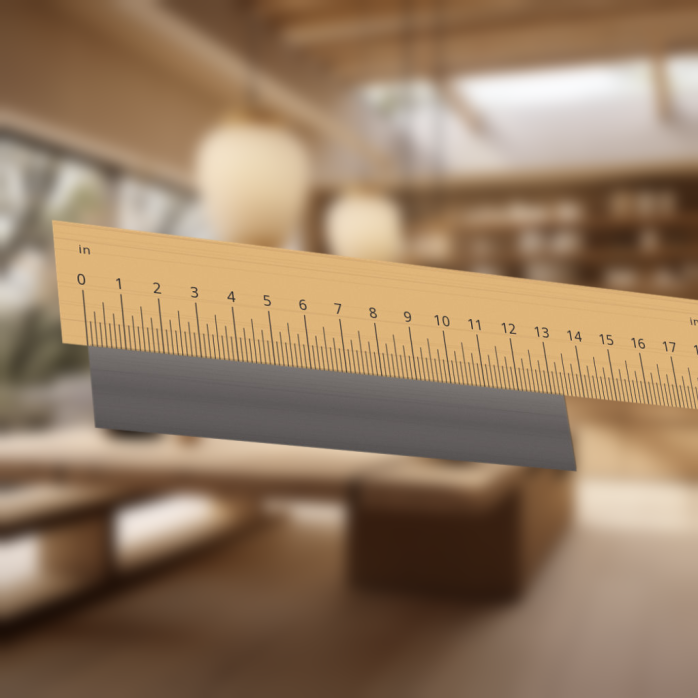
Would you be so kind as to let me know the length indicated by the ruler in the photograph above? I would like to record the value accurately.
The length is 13.375 in
